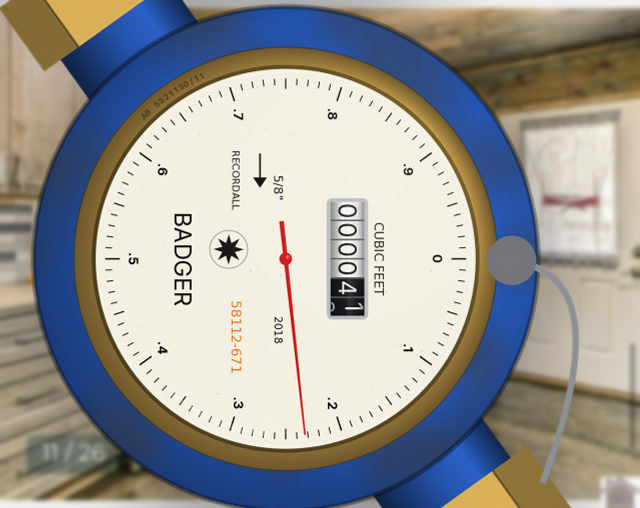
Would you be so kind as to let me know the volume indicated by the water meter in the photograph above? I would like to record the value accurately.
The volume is 41.23 ft³
